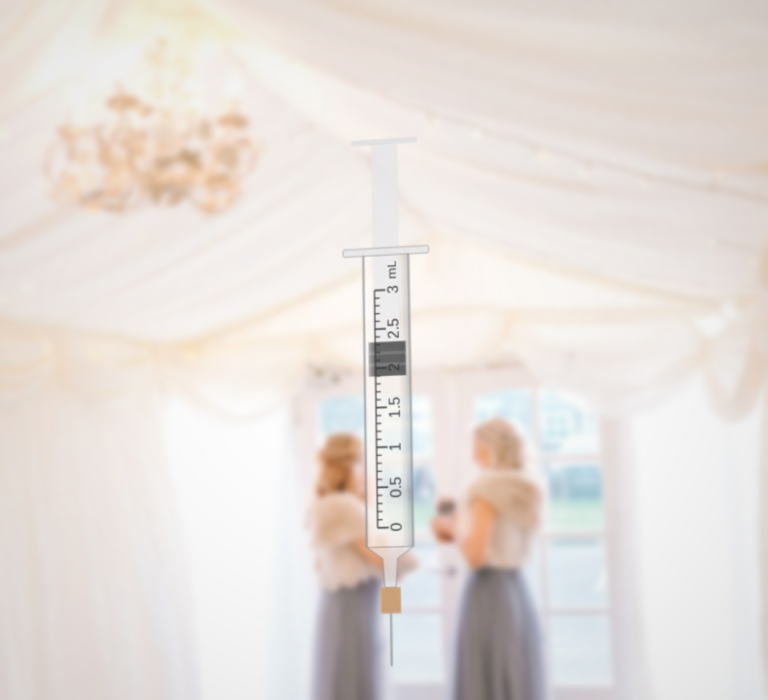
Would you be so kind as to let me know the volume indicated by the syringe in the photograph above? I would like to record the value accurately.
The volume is 1.9 mL
